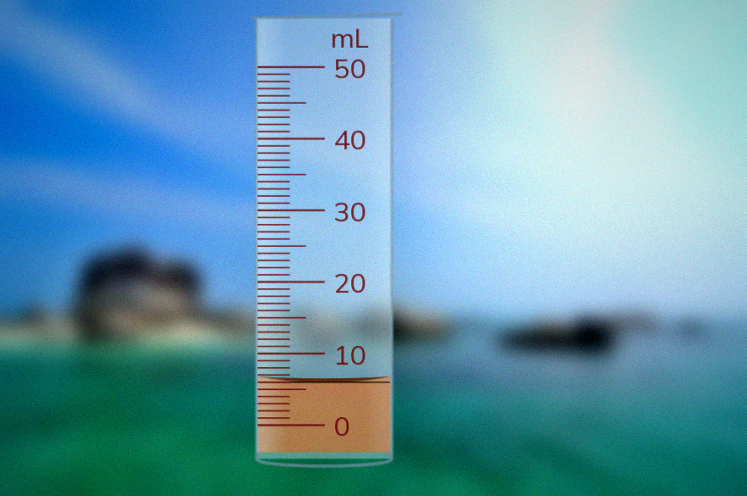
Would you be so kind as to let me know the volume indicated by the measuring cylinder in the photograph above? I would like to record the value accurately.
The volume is 6 mL
